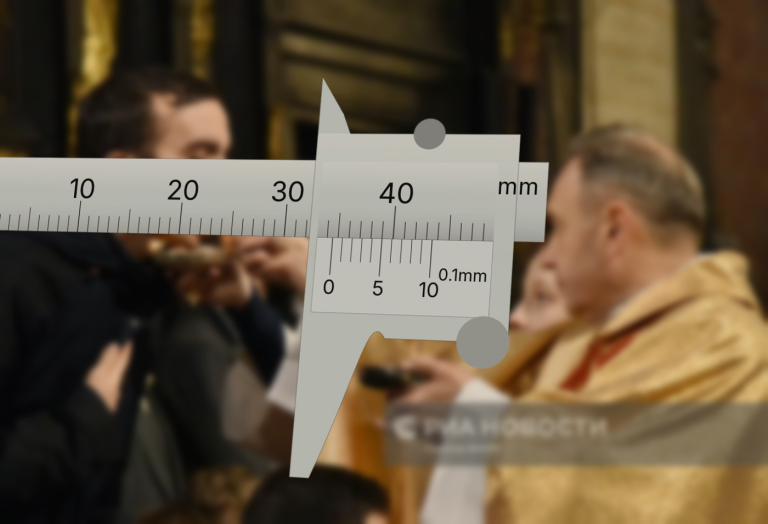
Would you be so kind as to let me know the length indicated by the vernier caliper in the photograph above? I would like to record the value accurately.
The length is 34.5 mm
